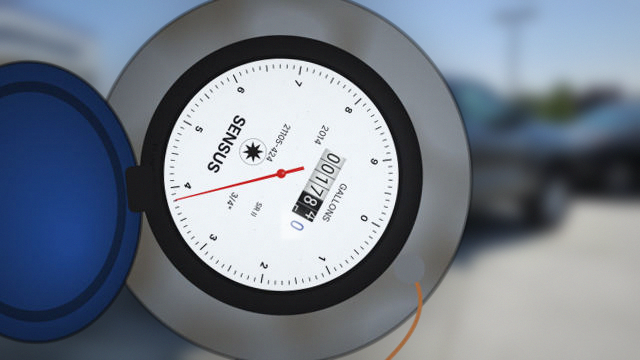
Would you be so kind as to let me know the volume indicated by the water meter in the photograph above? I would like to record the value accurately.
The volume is 17843.8 gal
